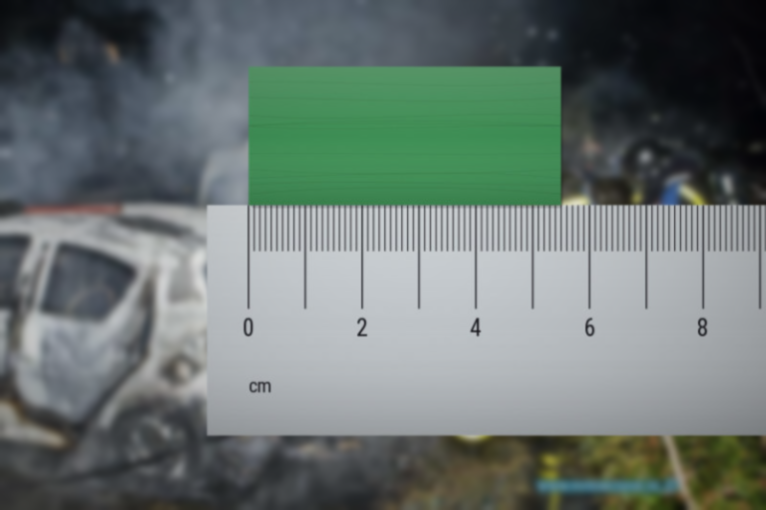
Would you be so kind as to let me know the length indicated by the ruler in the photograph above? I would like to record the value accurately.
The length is 5.5 cm
